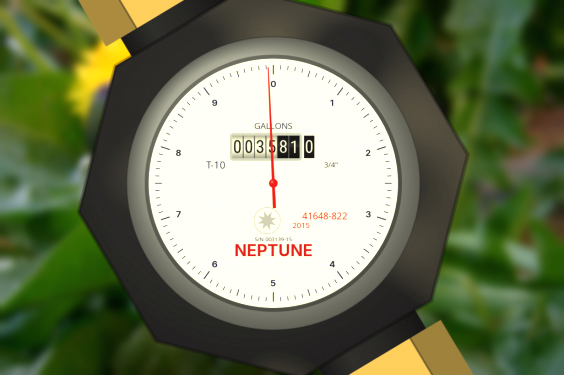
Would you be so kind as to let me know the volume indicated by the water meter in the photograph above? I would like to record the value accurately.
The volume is 35809.9 gal
